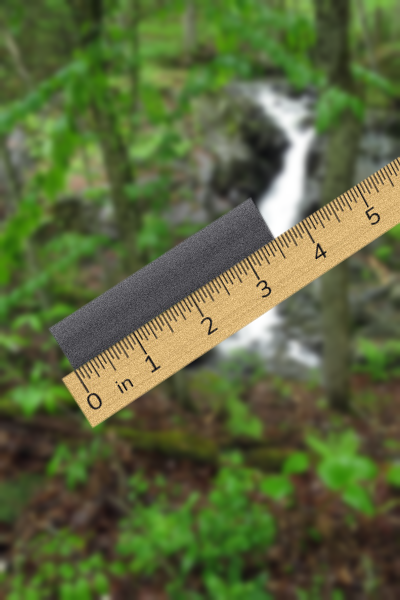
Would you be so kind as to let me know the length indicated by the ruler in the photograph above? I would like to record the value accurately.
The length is 3.5 in
